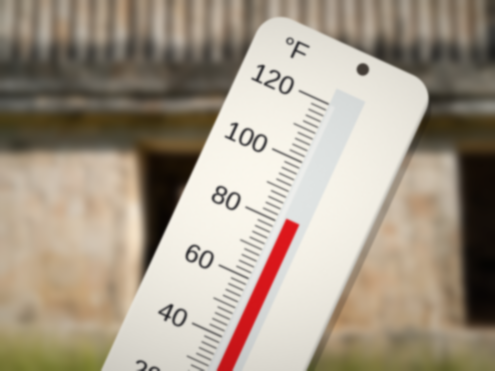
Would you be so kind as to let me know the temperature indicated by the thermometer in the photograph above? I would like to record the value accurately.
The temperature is 82 °F
